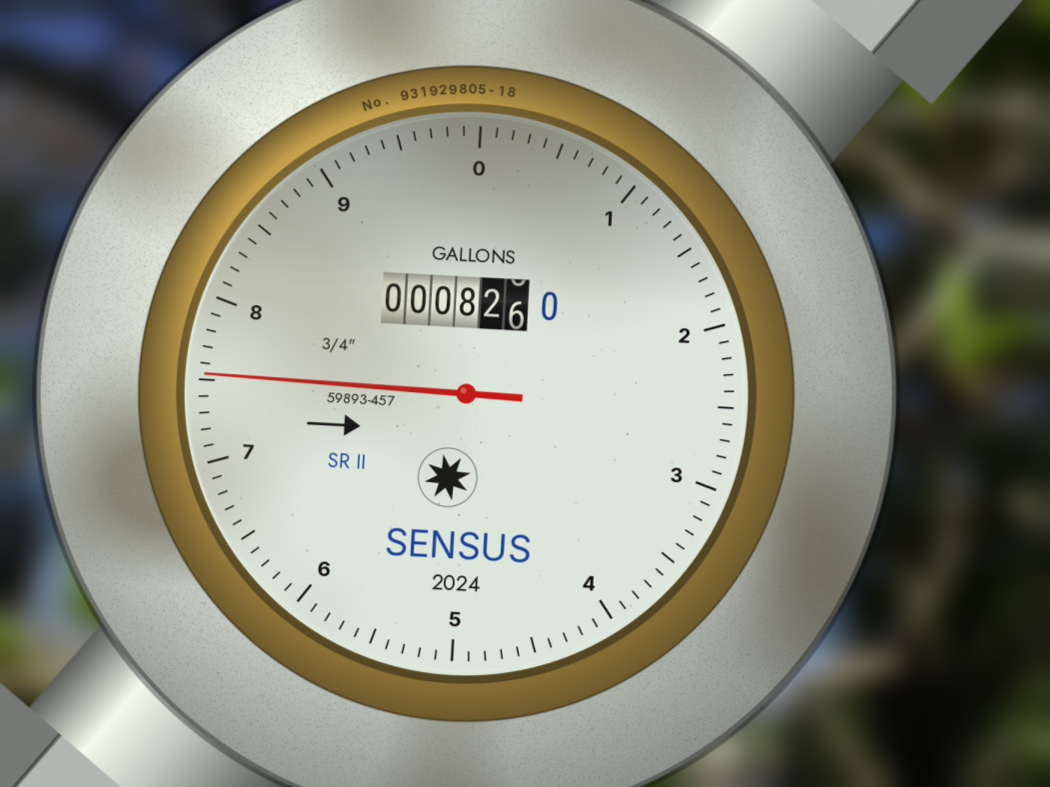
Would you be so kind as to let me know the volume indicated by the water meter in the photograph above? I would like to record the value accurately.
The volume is 8257.5 gal
